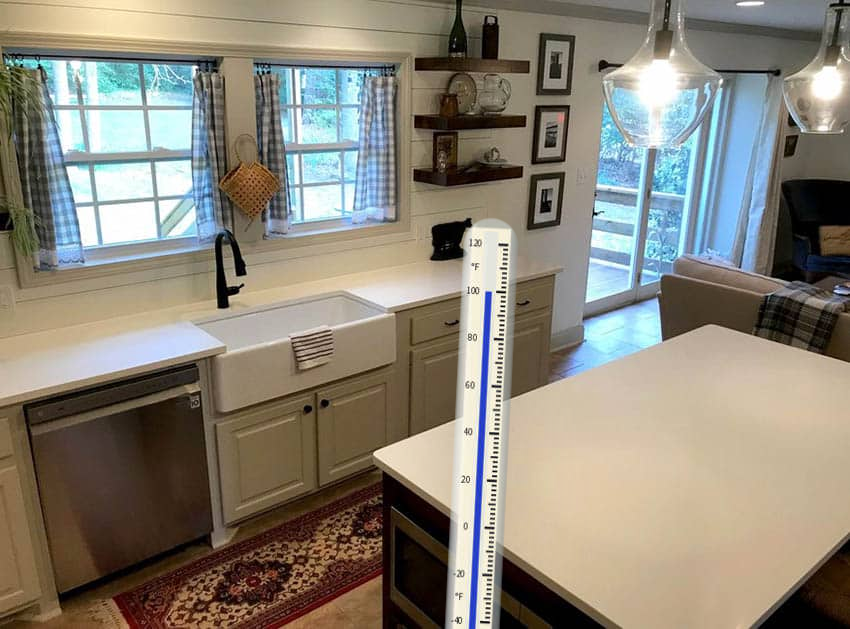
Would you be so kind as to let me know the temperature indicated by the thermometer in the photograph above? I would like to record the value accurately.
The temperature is 100 °F
